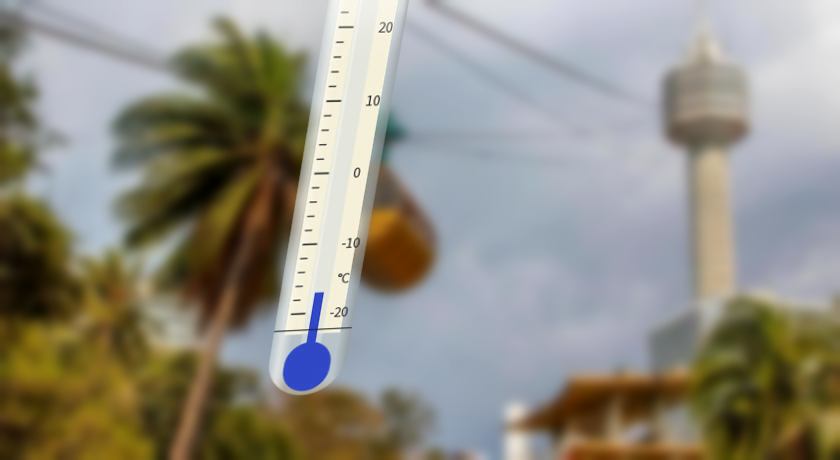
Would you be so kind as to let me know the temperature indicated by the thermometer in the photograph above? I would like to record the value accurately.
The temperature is -17 °C
